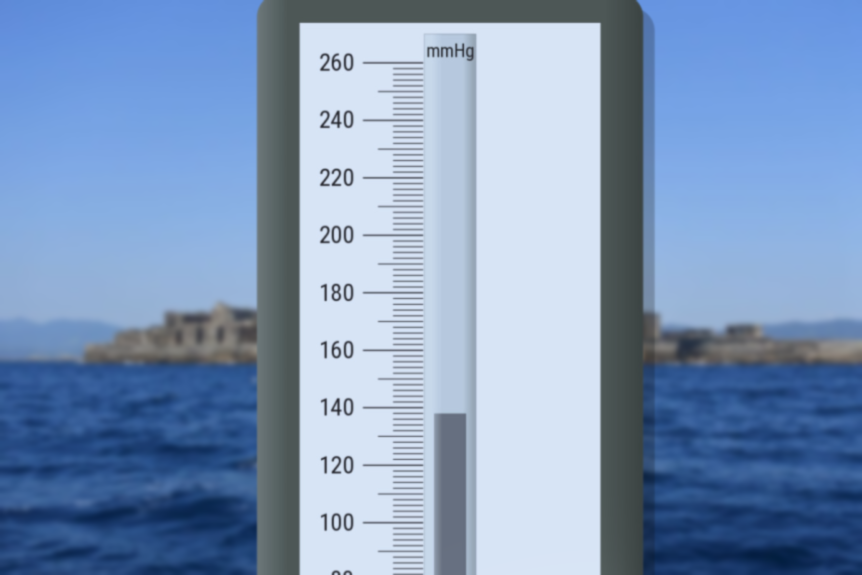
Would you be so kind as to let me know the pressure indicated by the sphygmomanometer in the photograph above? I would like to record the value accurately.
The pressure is 138 mmHg
